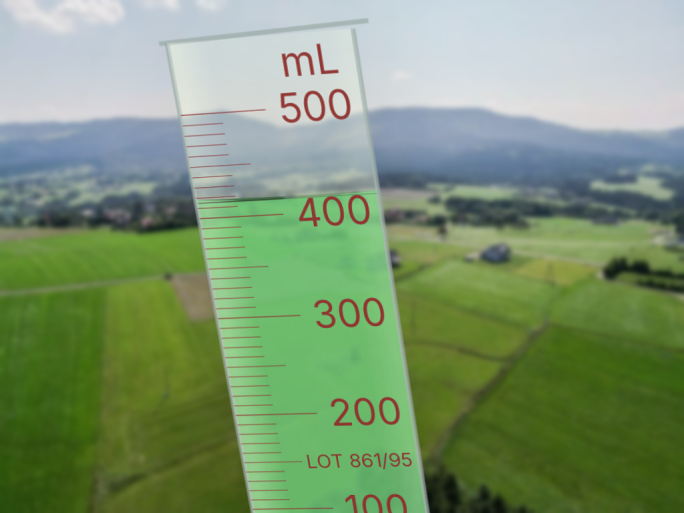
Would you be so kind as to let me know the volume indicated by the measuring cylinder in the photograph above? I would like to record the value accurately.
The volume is 415 mL
